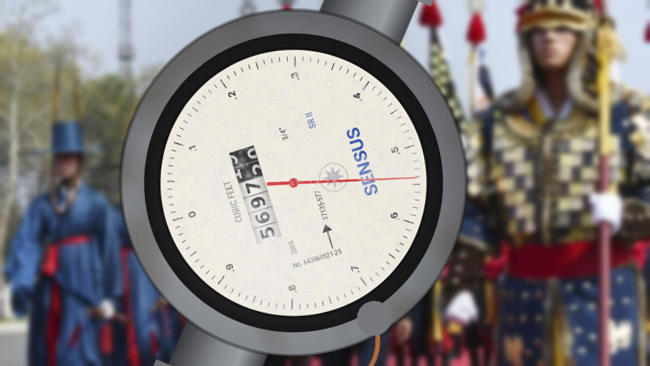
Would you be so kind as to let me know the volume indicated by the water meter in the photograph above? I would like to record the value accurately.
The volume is 569719.54 ft³
